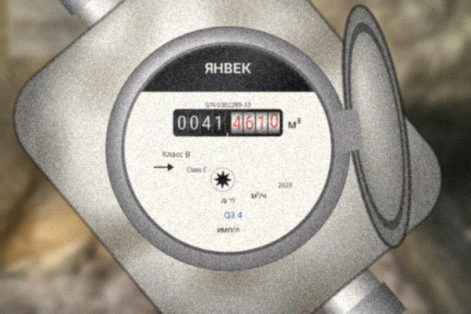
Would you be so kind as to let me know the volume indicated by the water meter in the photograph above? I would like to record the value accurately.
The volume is 41.4610 m³
